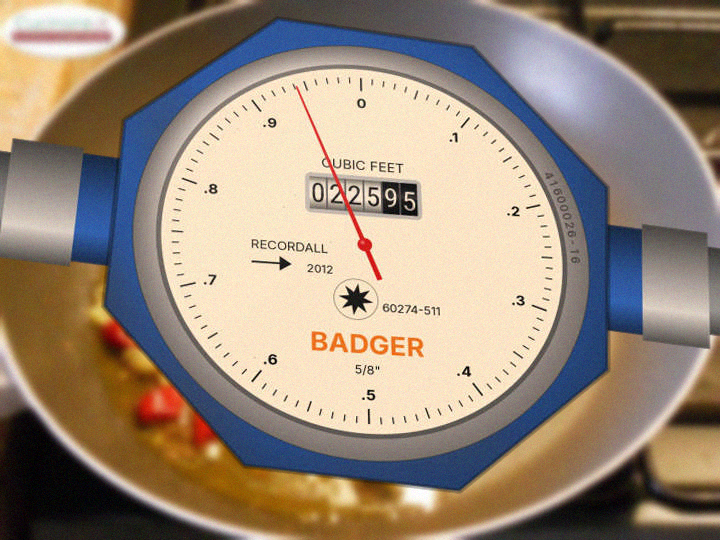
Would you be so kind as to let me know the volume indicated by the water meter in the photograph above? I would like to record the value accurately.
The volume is 22594.94 ft³
